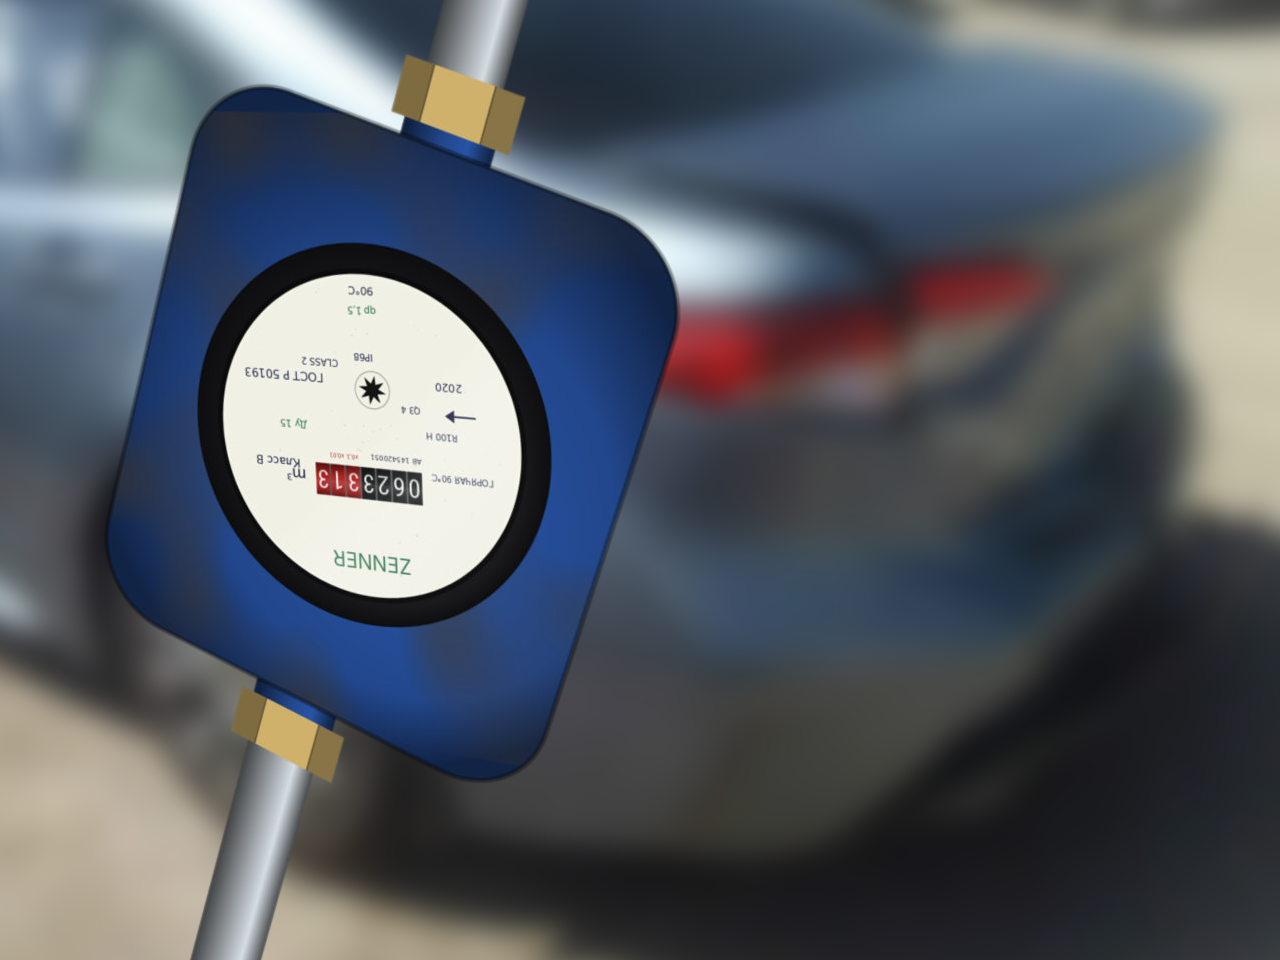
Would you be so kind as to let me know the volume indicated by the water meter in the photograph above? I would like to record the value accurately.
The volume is 623.313 m³
